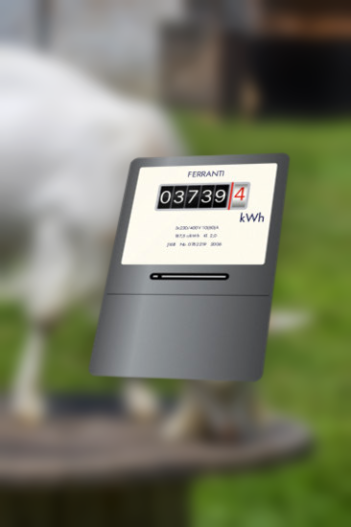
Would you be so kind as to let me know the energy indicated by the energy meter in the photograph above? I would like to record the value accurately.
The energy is 3739.4 kWh
